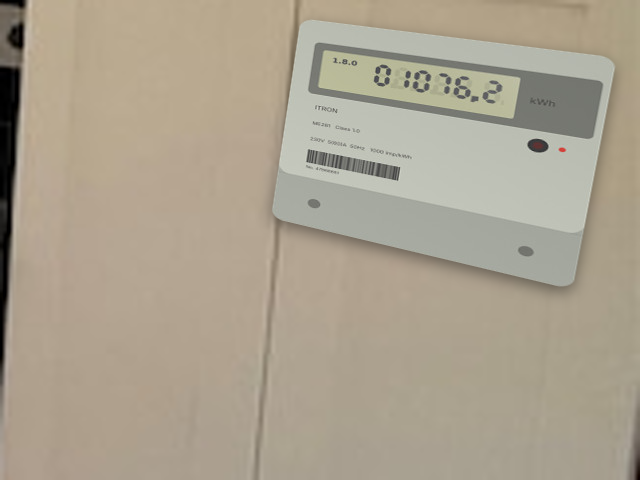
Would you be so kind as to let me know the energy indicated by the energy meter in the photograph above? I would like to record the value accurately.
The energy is 1076.2 kWh
